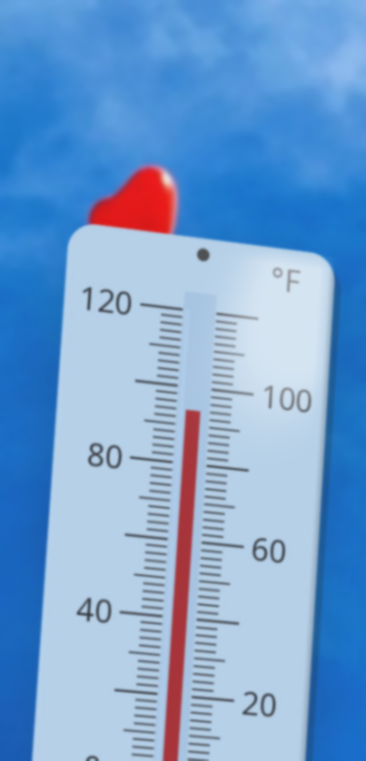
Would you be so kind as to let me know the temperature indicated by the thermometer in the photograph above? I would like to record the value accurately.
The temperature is 94 °F
